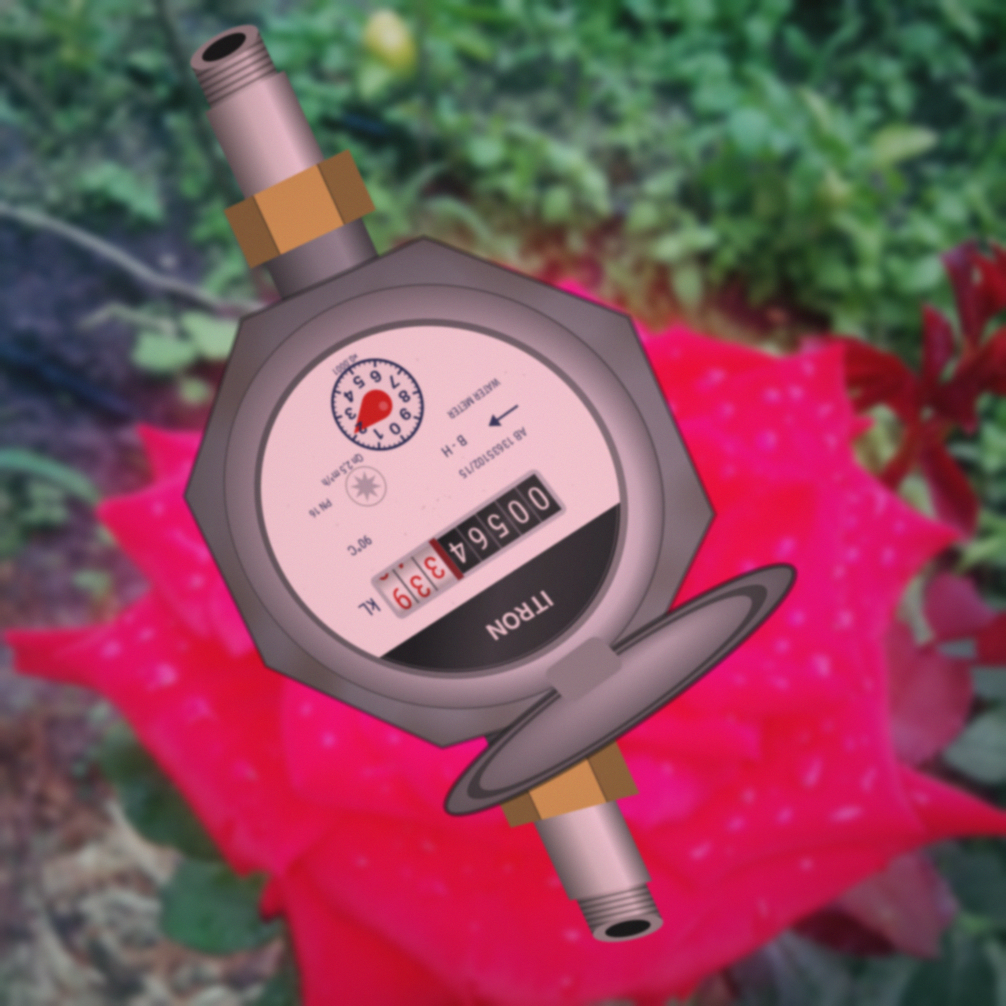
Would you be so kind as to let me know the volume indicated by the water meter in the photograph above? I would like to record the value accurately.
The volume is 564.3392 kL
